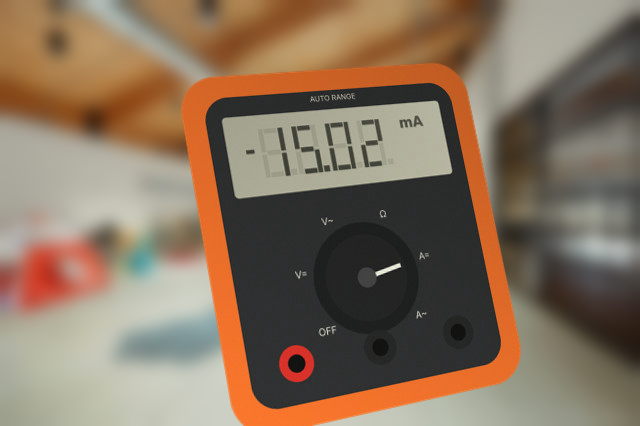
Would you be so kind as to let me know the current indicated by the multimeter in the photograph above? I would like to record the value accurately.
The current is -15.02 mA
